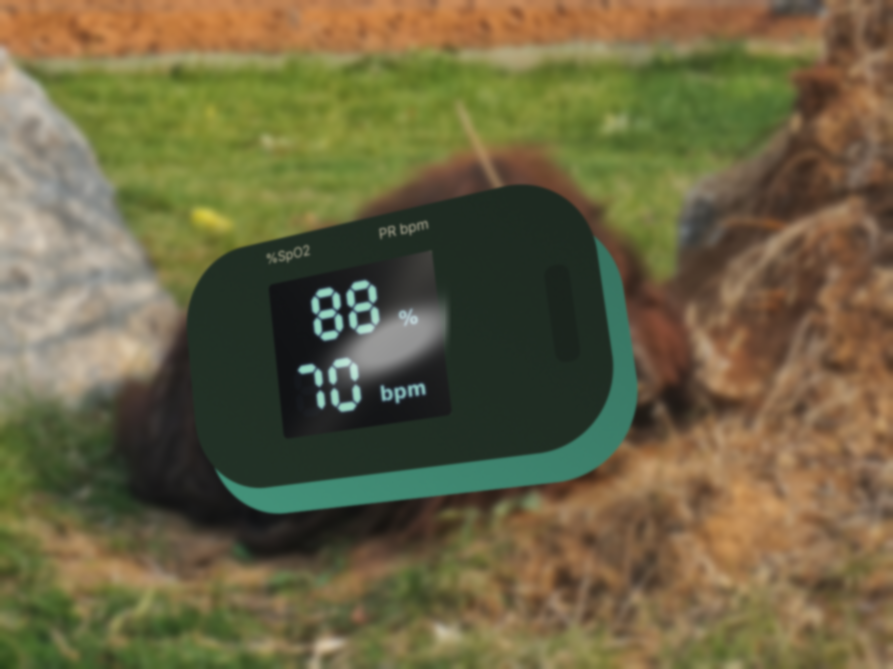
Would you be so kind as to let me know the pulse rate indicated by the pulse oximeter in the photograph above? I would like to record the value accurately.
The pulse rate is 70 bpm
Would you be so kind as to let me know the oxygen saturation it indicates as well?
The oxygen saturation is 88 %
